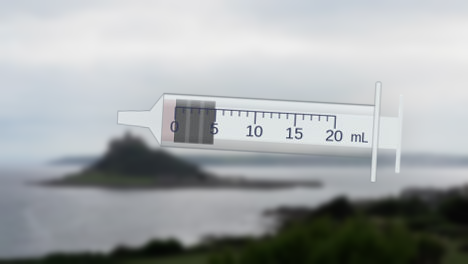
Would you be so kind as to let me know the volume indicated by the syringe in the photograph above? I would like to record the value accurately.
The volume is 0 mL
